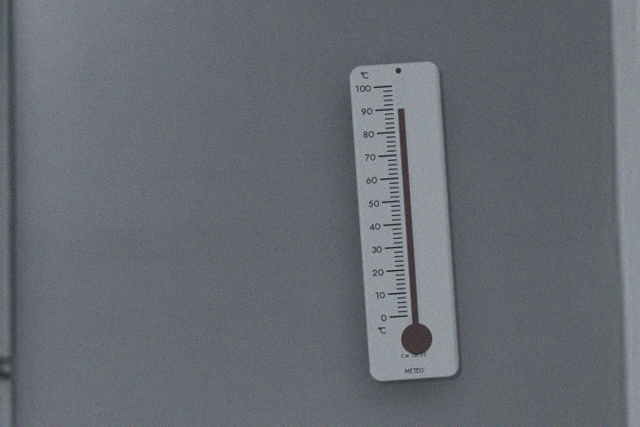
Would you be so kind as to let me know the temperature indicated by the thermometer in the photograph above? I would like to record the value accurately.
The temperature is 90 °C
